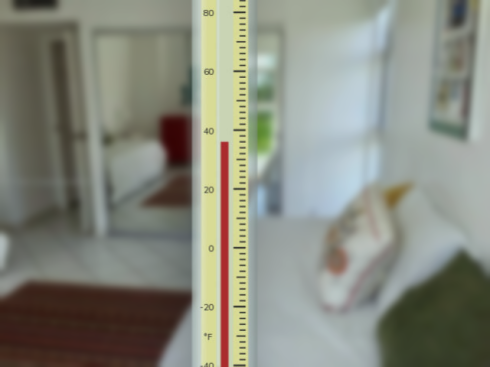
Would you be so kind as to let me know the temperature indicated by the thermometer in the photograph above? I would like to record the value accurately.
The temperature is 36 °F
